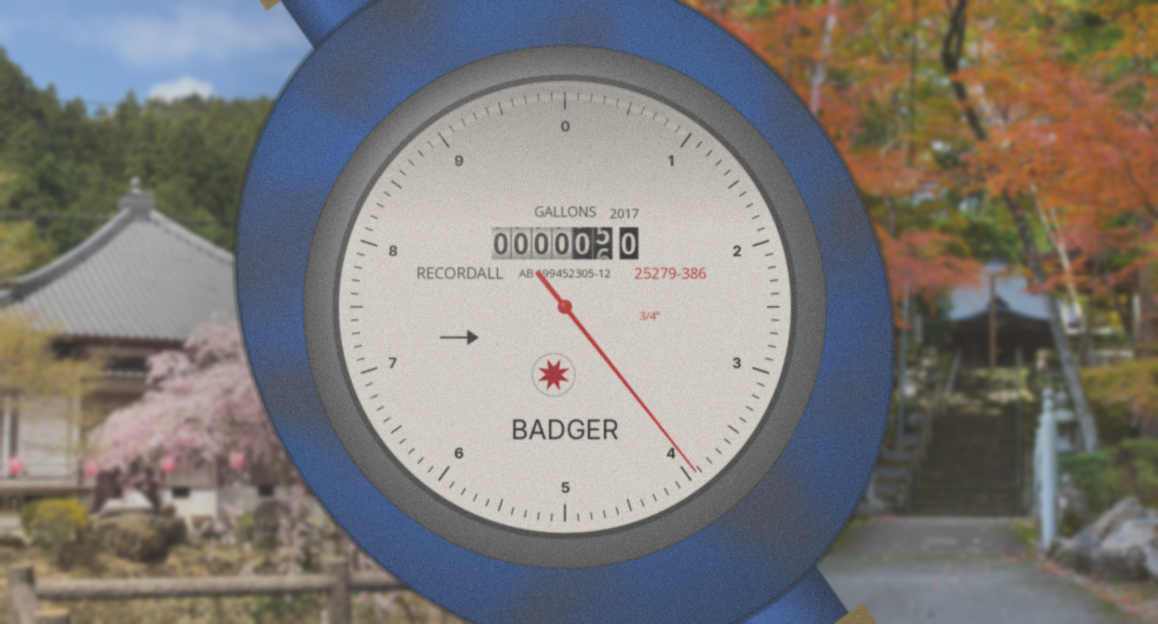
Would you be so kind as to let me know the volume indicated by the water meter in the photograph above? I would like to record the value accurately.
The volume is 53.9 gal
